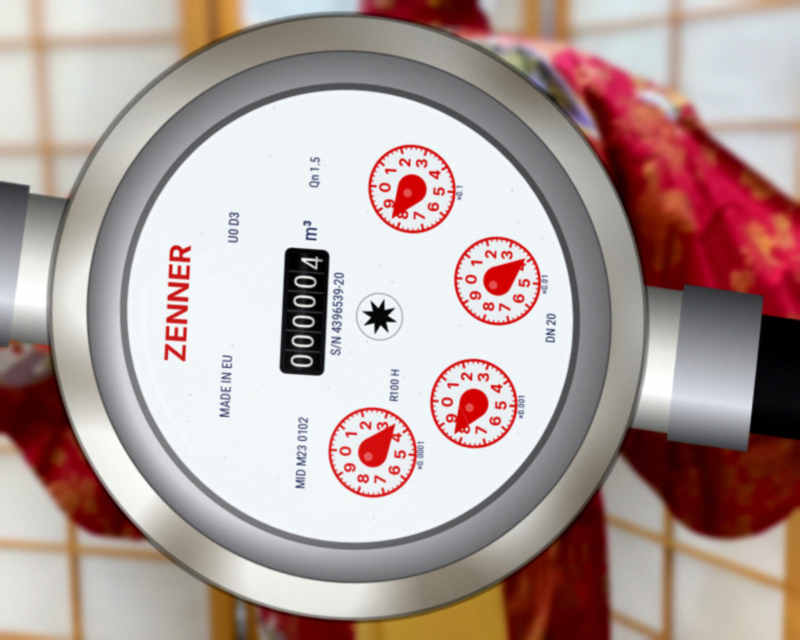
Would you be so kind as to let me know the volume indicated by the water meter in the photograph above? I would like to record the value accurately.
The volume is 3.8383 m³
